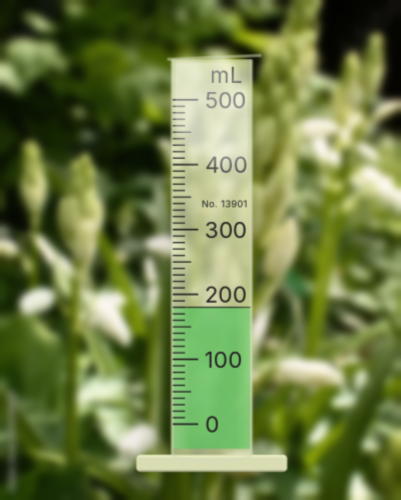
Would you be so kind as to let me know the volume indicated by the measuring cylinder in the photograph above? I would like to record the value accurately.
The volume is 180 mL
